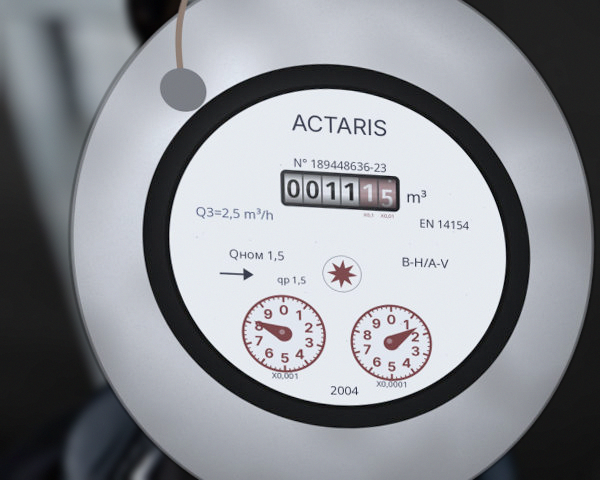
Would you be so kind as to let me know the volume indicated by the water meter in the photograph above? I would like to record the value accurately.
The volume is 11.1481 m³
